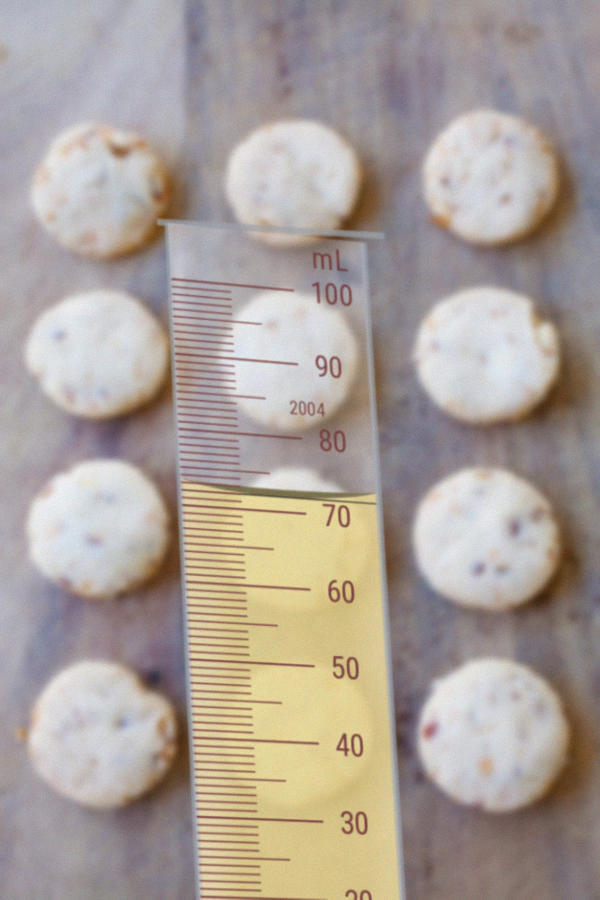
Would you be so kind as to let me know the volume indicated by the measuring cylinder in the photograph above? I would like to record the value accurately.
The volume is 72 mL
